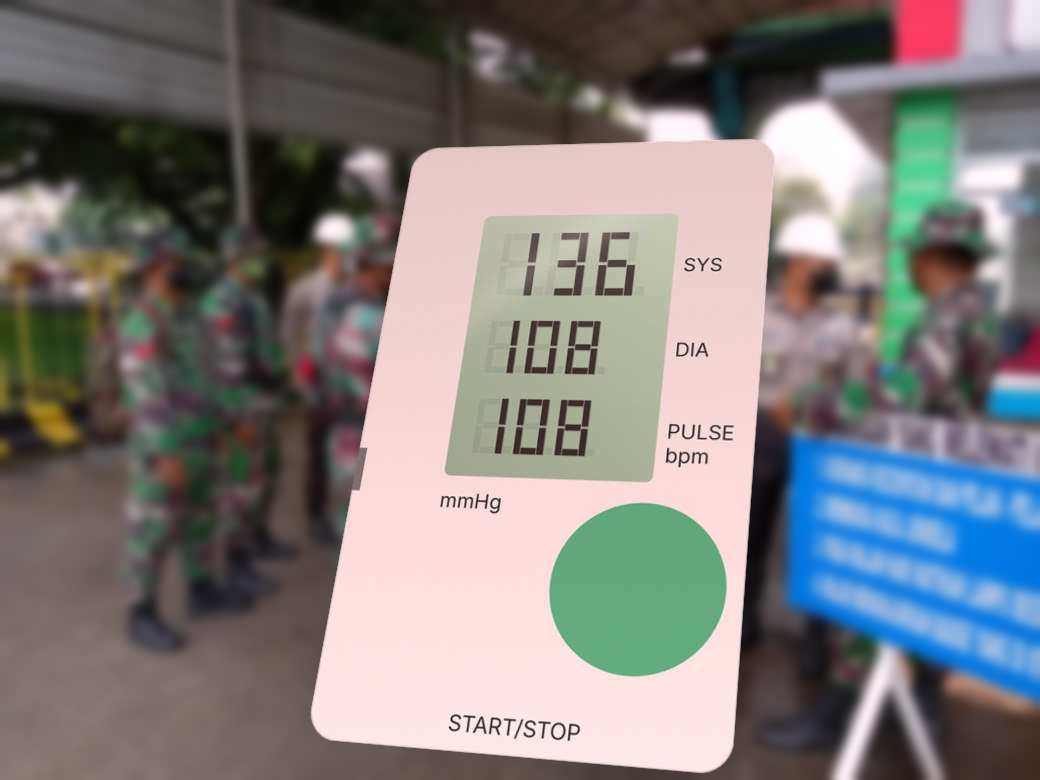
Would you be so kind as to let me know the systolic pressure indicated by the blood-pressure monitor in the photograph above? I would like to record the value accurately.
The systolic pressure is 136 mmHg
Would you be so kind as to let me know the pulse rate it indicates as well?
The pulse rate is 108 bpm
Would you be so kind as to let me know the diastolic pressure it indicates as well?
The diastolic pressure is 108 mmHg
